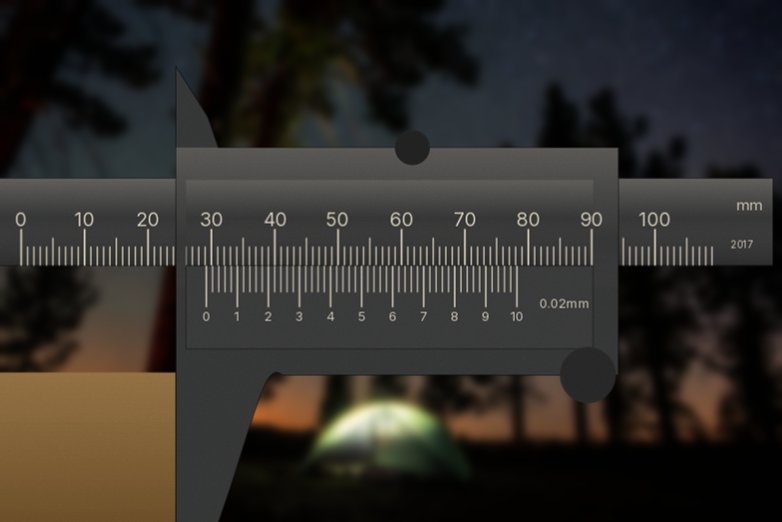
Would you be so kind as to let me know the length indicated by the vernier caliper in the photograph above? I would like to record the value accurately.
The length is 29.2 mm
